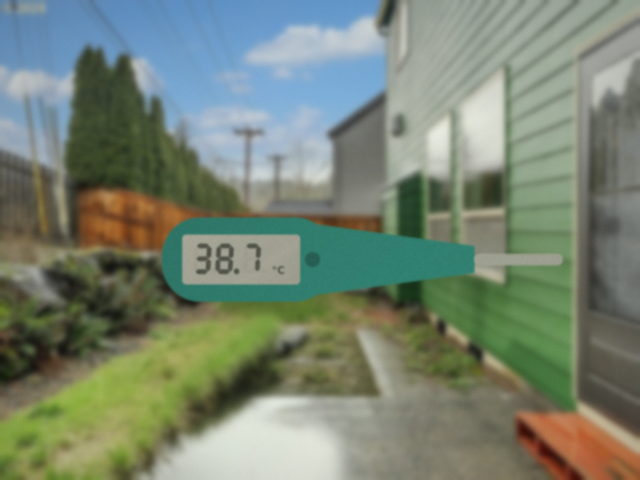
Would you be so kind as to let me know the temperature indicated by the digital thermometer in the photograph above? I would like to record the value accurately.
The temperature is 38.7 °C
